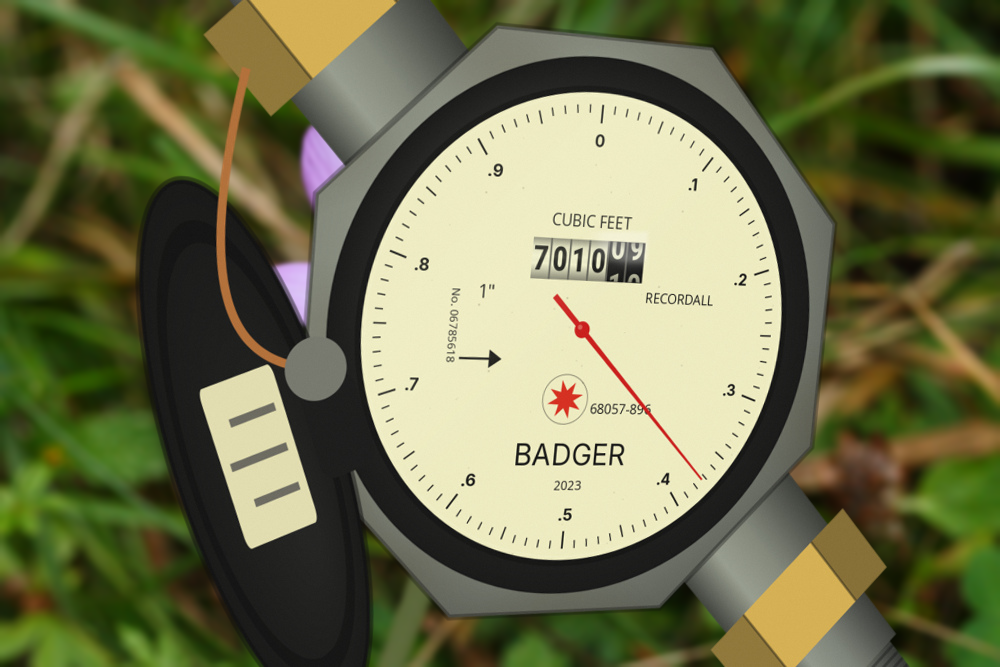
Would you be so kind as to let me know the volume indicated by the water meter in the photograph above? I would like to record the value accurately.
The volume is 701009.37 ft³
